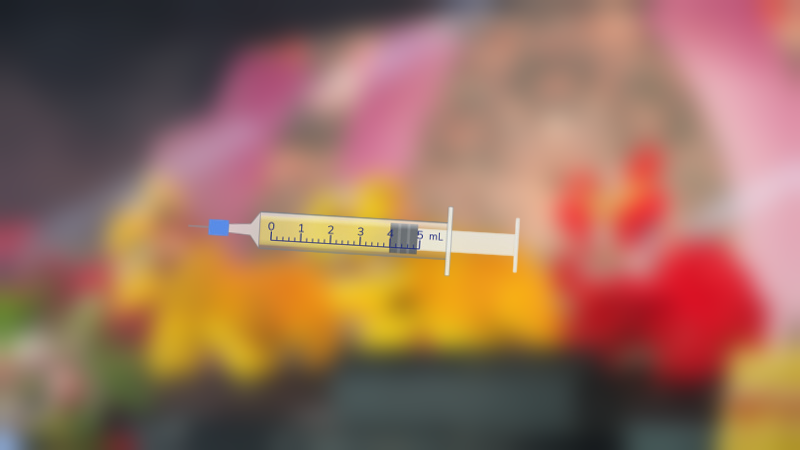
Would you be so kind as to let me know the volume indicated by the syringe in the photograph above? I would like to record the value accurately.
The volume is 4 mL
